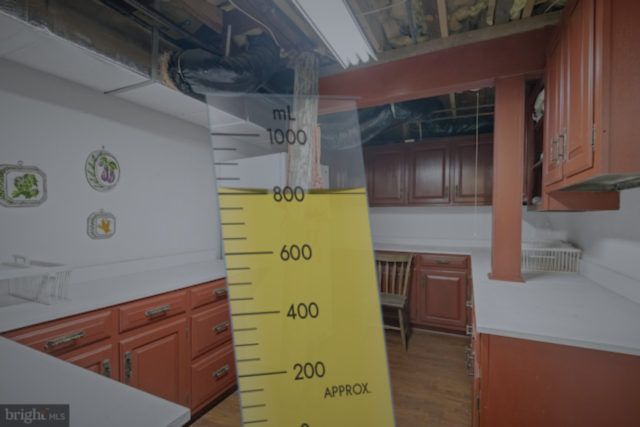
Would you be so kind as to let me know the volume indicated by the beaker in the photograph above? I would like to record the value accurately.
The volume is 800 mL
